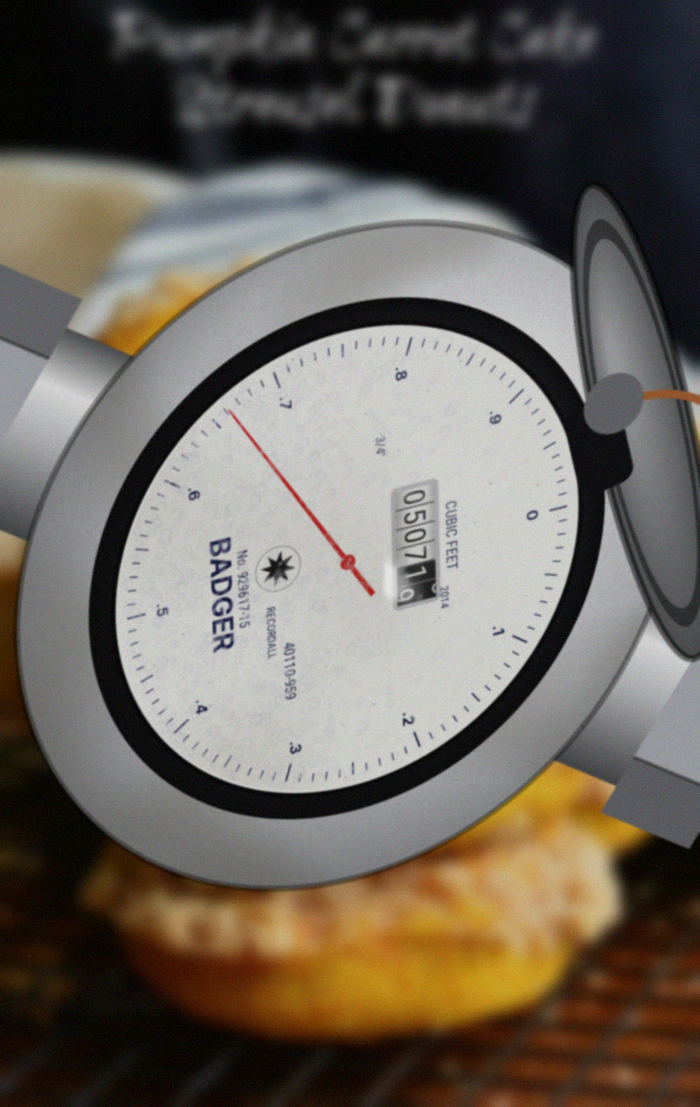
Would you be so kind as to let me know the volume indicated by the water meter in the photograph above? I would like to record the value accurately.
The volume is 50718.66 ft³
